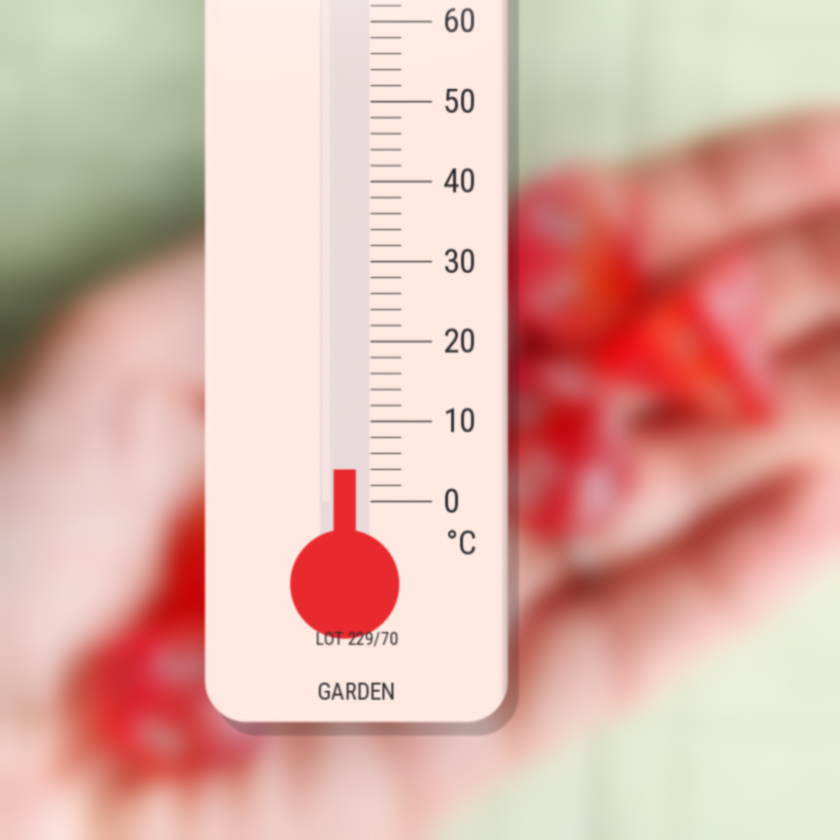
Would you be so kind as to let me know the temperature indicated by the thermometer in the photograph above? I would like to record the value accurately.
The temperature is 4 °C
